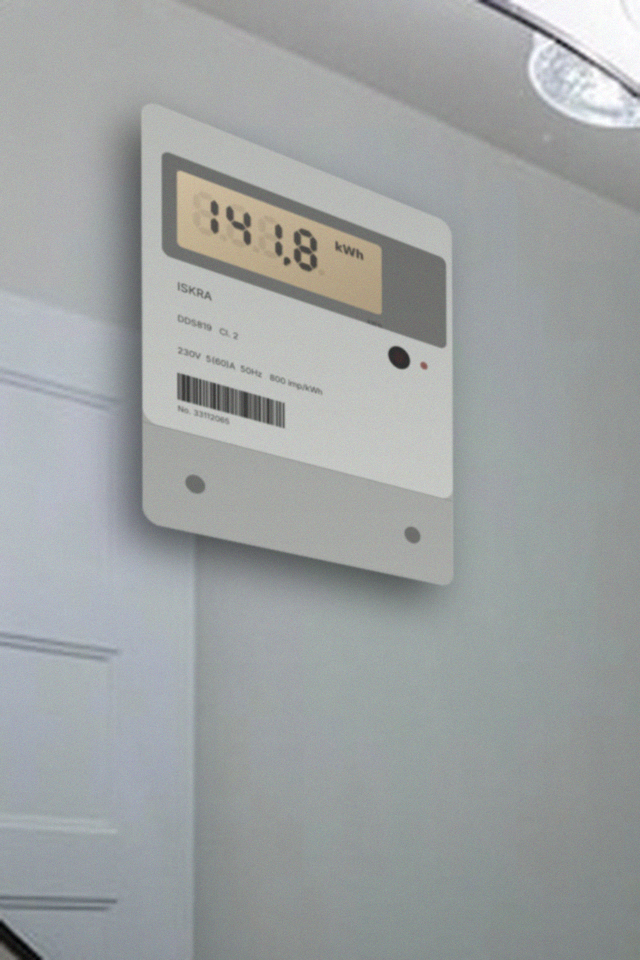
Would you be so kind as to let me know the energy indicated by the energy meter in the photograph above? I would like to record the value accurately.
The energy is 141.8 kWh
